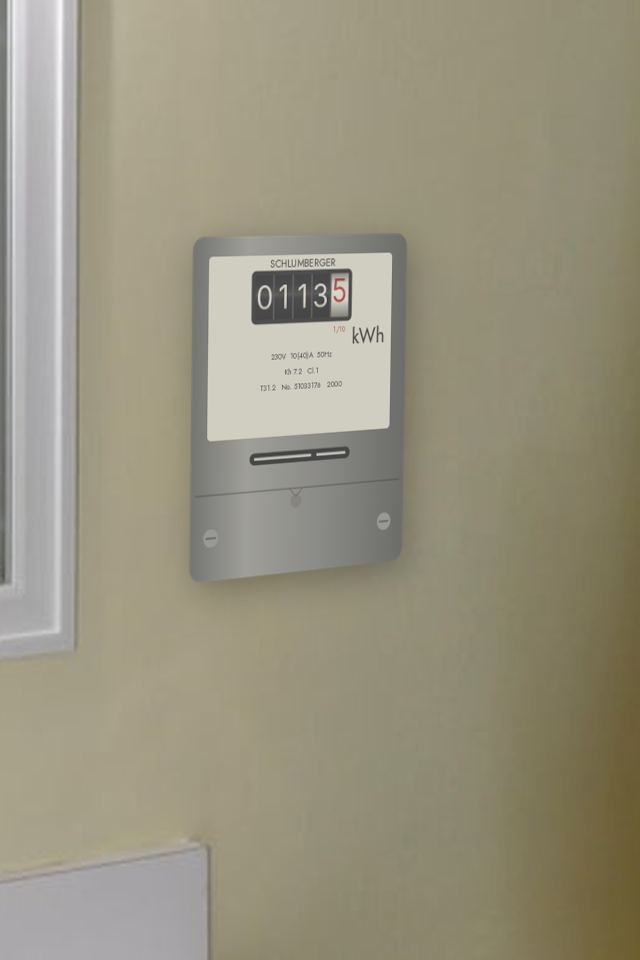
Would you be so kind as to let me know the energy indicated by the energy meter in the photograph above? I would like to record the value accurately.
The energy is 113.5 kWh
